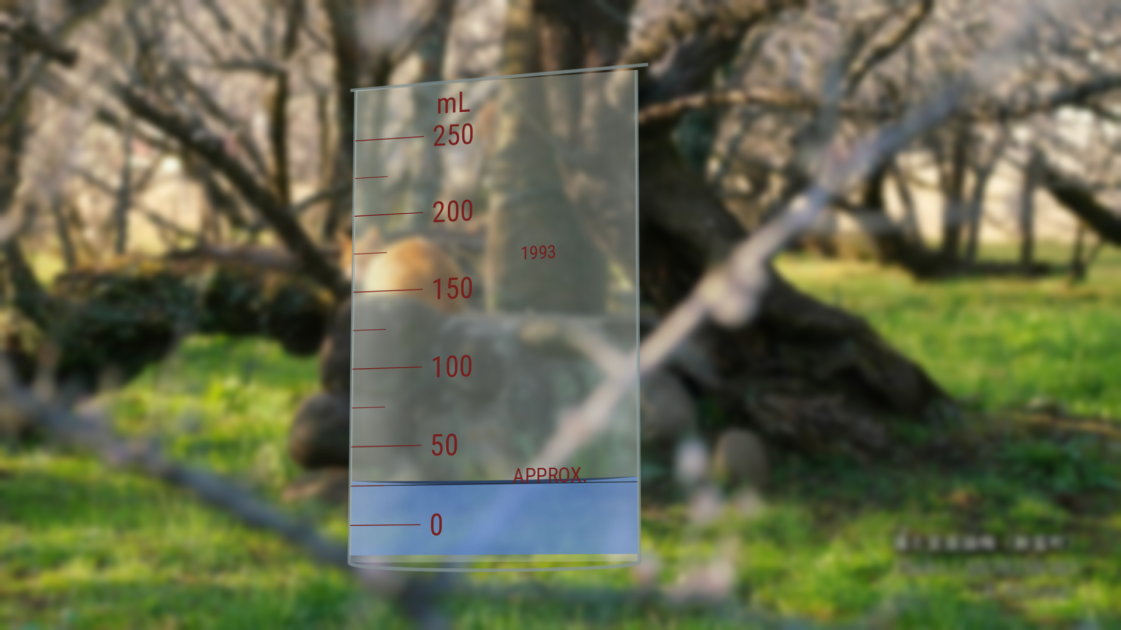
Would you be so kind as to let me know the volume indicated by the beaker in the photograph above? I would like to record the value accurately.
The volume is 25 mL
